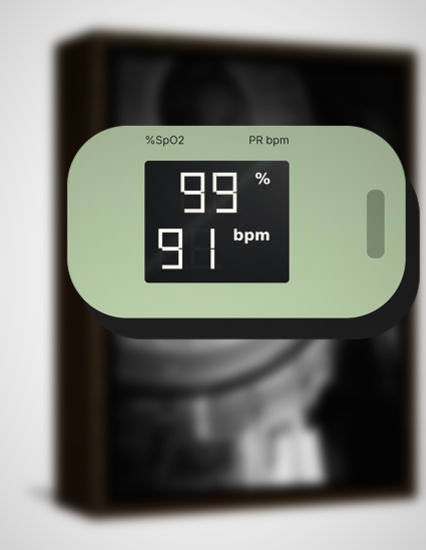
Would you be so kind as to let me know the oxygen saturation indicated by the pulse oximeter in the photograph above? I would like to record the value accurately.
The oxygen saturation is 99 %
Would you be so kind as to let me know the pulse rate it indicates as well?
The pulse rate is 91 bpm
